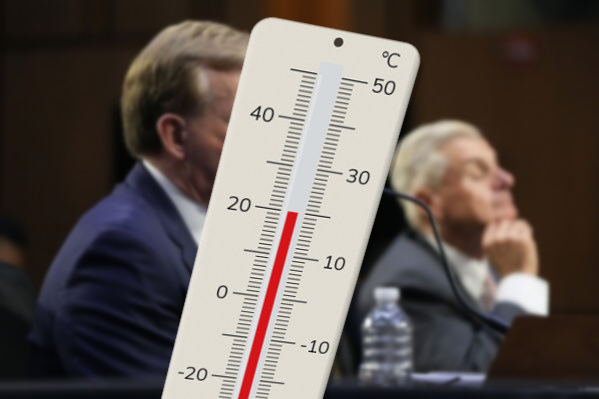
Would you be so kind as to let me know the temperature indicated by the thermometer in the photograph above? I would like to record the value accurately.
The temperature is 20 °C
